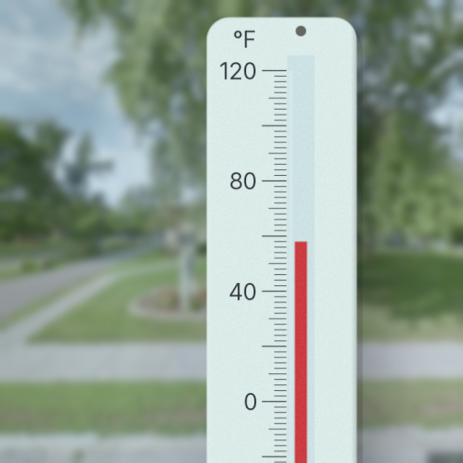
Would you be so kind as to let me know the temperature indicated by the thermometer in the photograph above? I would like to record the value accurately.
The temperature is 58 °F
